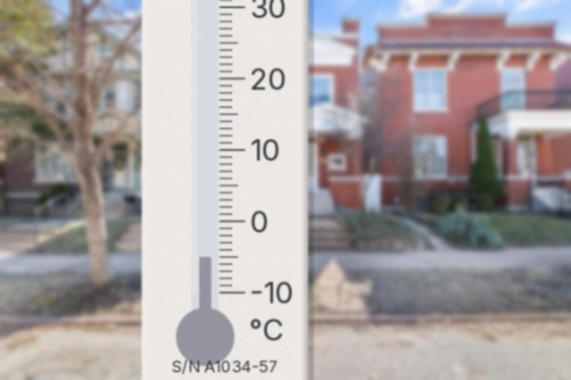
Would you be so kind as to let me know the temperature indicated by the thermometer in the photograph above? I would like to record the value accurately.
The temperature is -5 °C
